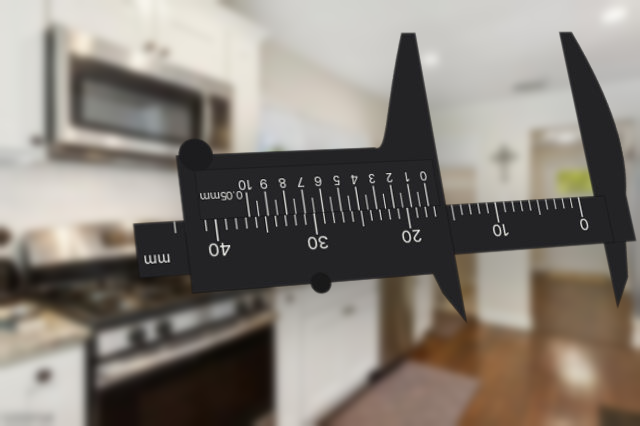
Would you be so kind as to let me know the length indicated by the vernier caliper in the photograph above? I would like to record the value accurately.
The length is 17.6 mm
